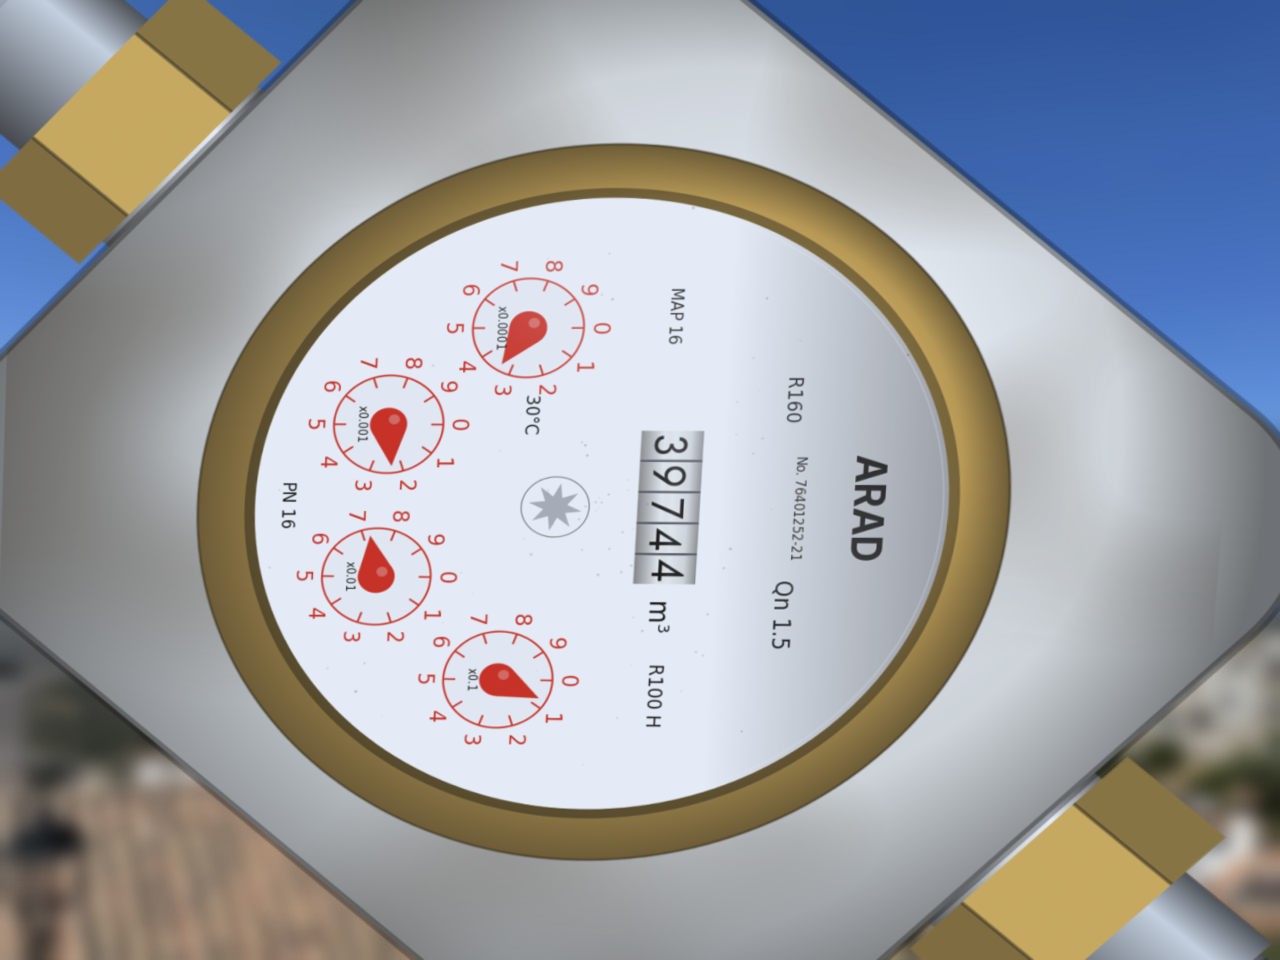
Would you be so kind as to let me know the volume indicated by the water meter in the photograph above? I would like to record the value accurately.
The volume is 39744.0723 m³
